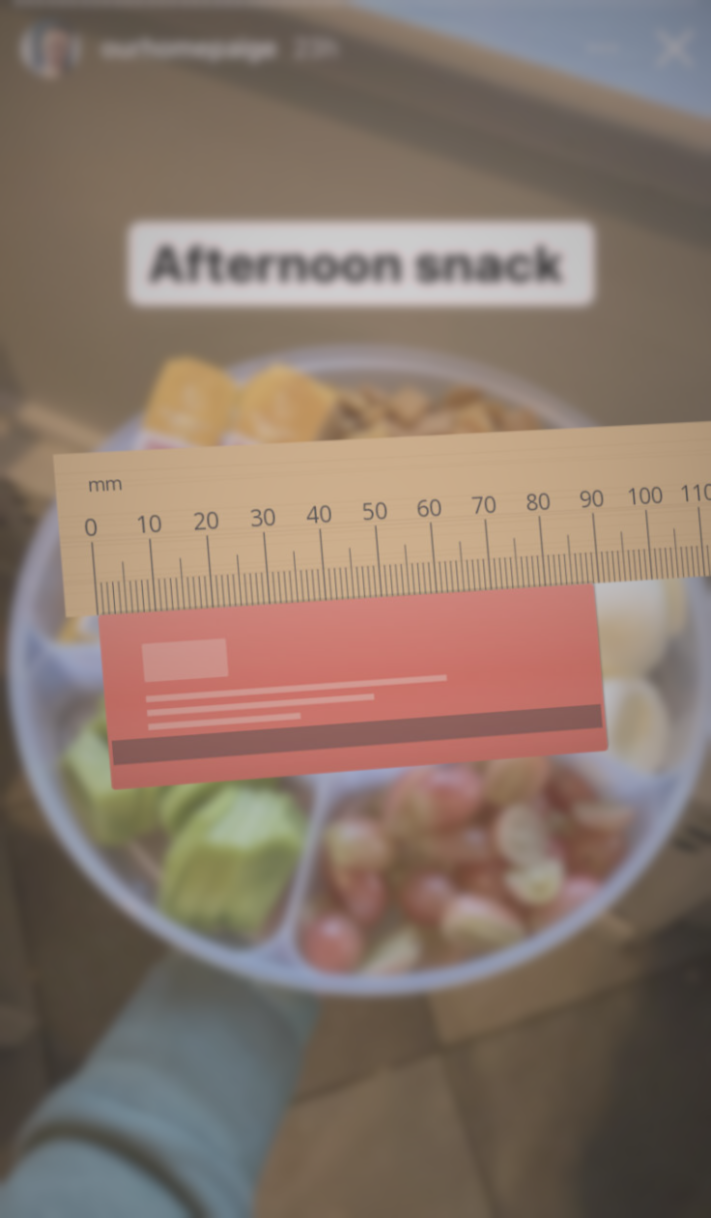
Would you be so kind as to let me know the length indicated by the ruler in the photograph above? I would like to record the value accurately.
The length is 89 mm
